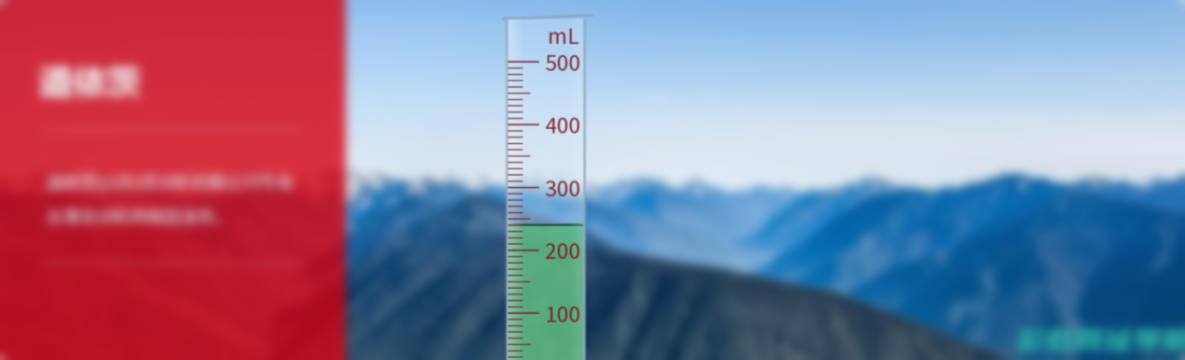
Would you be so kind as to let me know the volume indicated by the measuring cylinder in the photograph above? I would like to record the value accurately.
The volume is 240 mL
